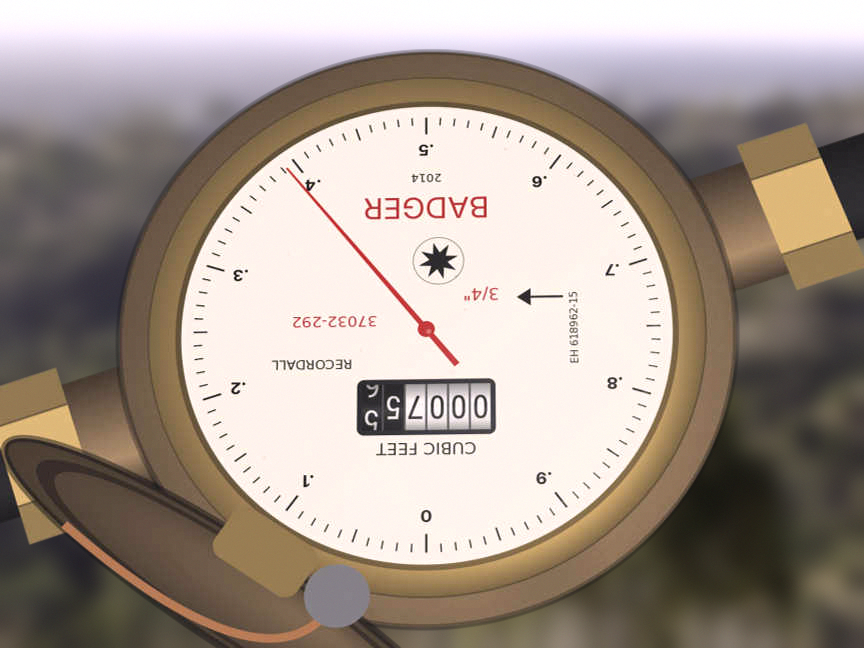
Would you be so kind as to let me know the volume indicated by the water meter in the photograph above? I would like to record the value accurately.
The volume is 755.39 ft³
